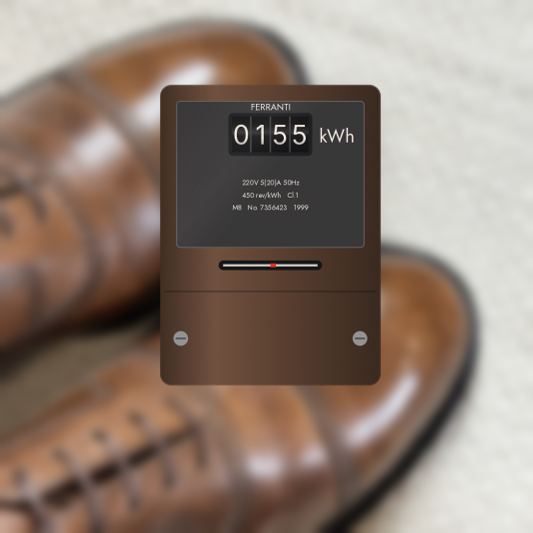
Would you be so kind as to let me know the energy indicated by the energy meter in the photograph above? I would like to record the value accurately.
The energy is 155 kWh
